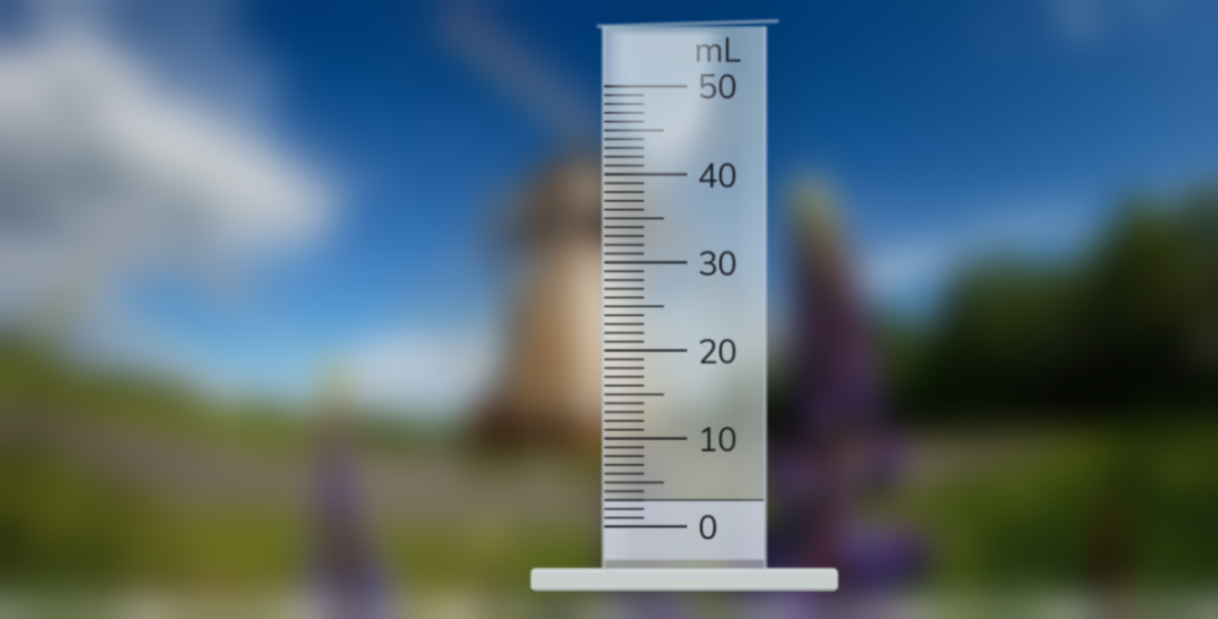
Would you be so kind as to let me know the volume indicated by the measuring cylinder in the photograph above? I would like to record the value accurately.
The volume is 3 mL
